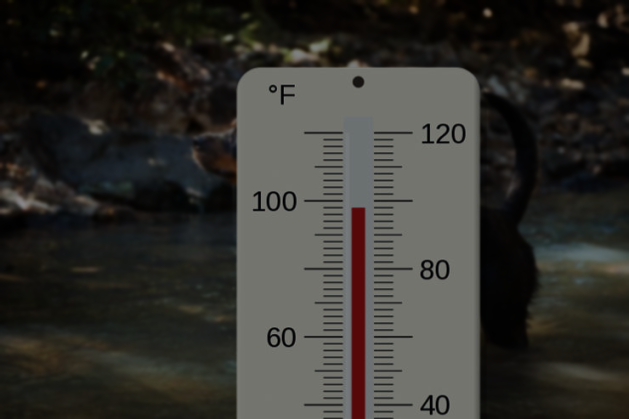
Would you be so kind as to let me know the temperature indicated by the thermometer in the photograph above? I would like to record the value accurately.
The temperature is 98 °F
